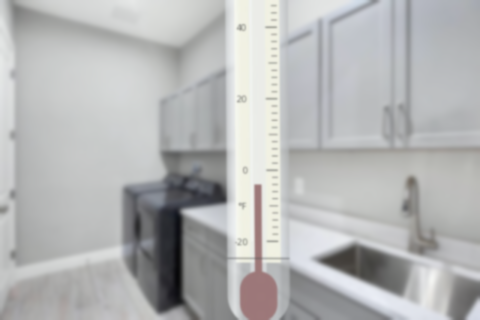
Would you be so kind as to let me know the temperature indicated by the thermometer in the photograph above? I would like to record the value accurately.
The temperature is -4 °F
